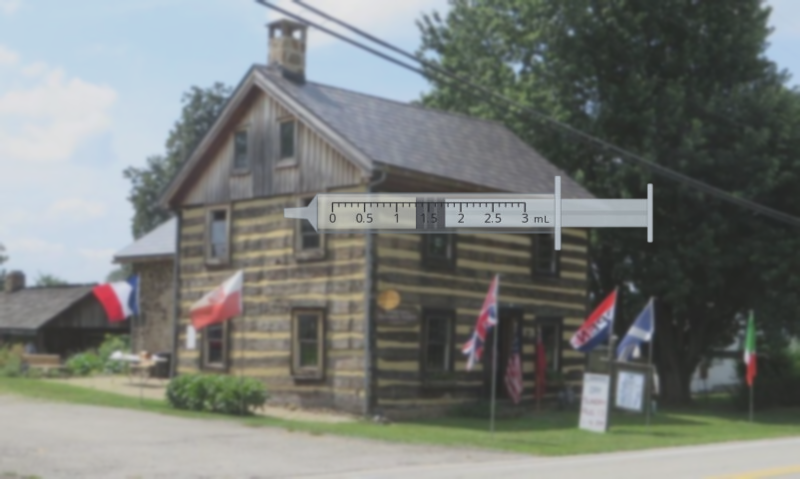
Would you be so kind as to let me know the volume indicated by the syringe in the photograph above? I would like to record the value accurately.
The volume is 1.3 mL
